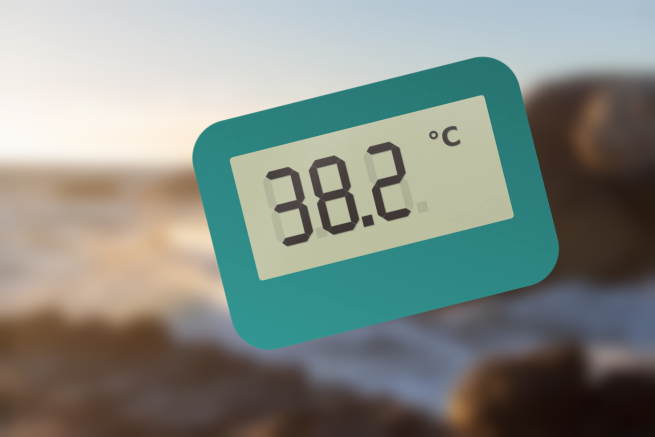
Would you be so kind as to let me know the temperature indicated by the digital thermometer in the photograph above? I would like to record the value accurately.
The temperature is 38.2 °C
